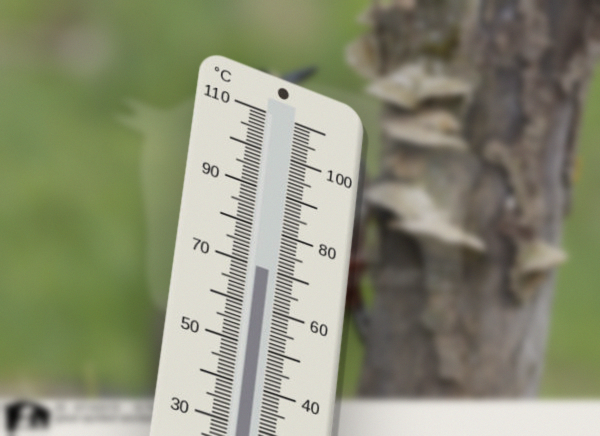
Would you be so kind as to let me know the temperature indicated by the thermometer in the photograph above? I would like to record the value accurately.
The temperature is 70 °C
